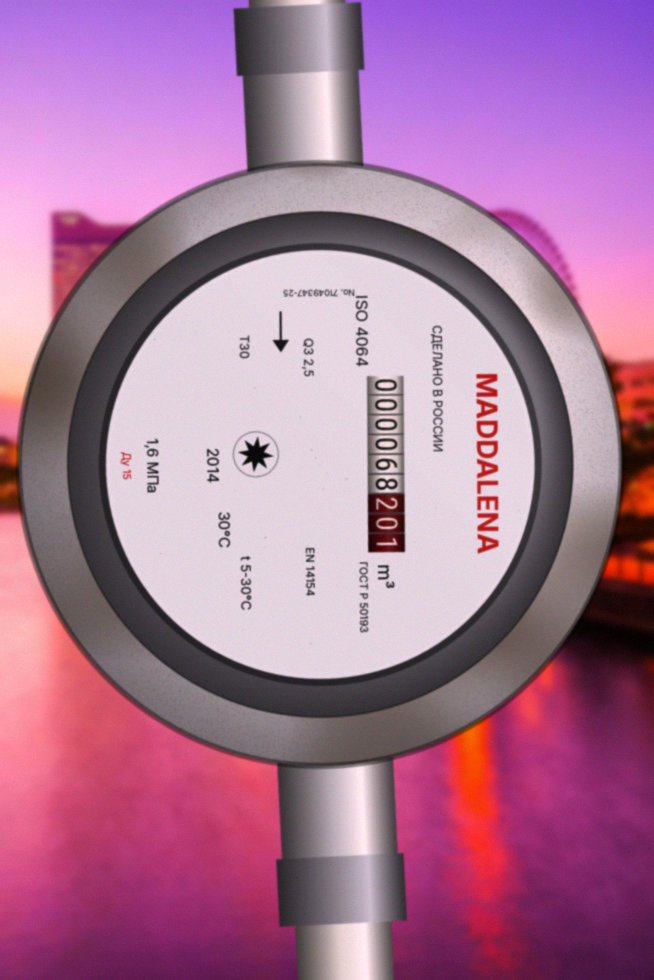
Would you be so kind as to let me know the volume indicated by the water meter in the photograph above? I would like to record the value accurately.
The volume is 68.201 m³
